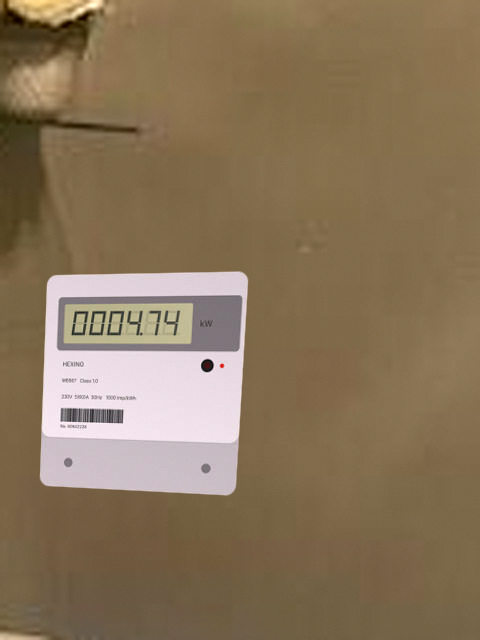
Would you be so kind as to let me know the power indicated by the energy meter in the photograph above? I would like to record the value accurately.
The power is 4.74 kW
